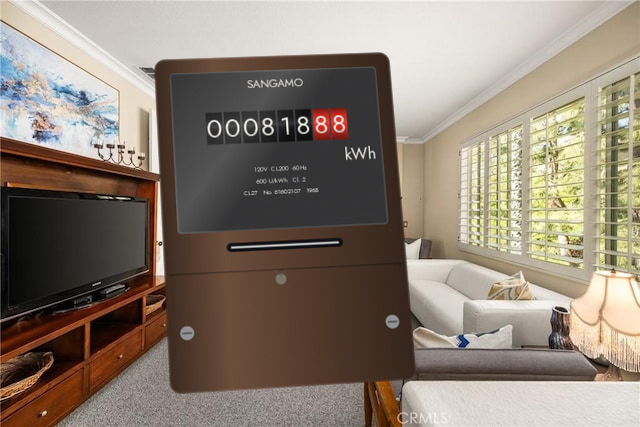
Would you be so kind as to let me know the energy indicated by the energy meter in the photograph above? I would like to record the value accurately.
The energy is 818.88 kWh
